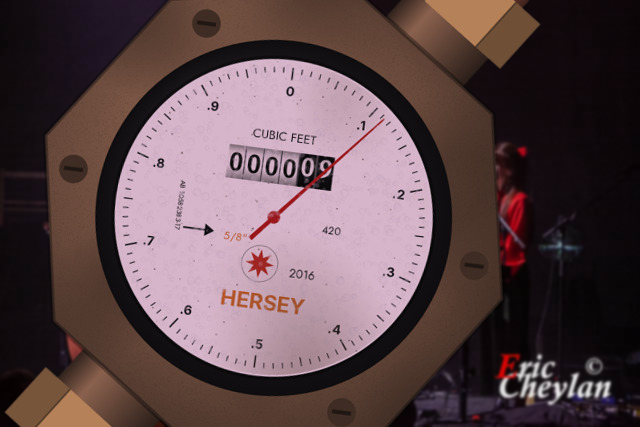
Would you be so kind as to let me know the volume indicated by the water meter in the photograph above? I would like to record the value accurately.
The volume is 9.11 ft³
